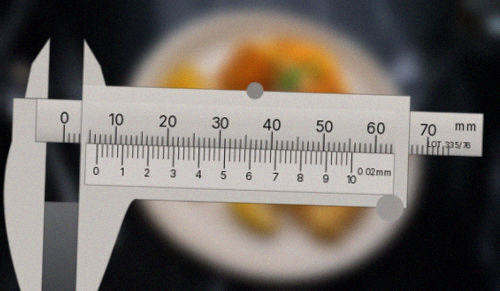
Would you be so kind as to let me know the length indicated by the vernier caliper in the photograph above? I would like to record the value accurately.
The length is 6.5 mm
